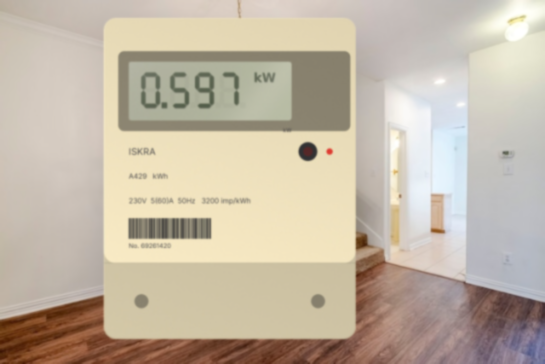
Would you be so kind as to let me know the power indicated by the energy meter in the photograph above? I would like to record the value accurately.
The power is 0.597 kW
